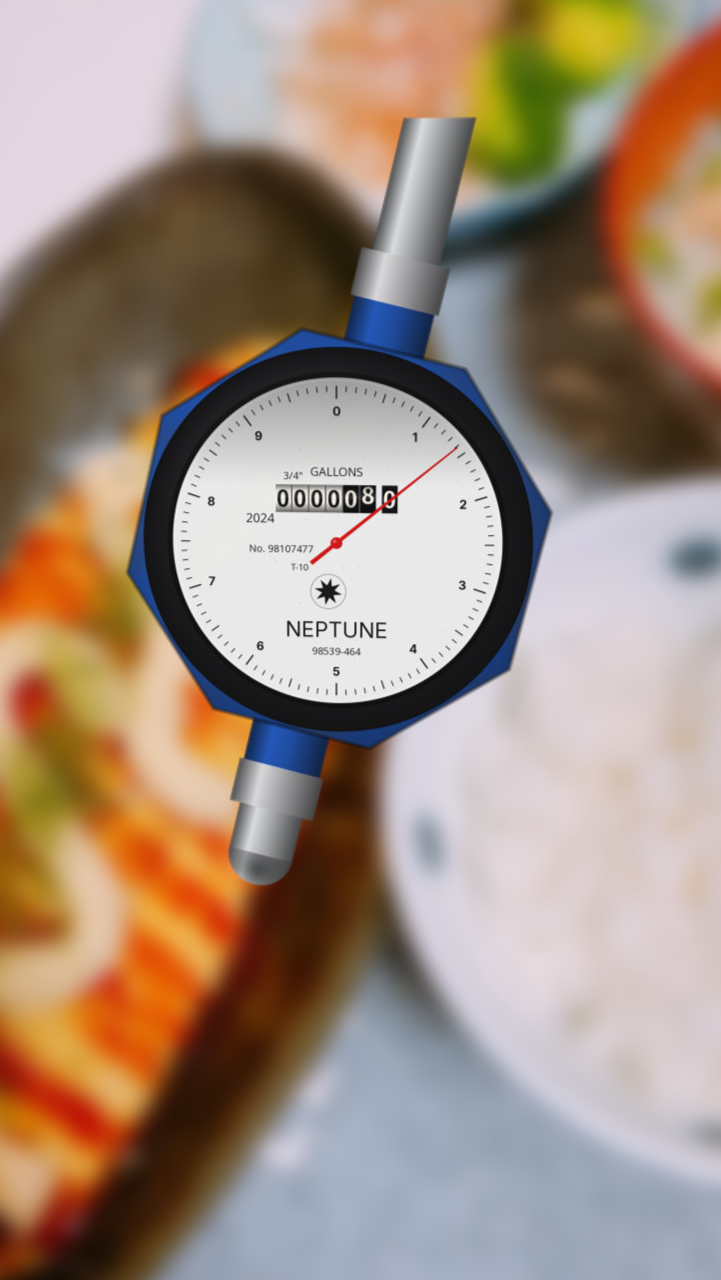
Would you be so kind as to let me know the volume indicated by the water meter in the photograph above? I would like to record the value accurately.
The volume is 81.4 gal
